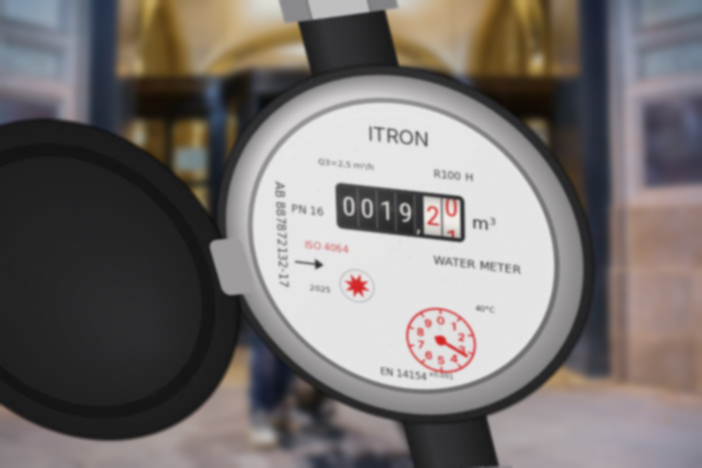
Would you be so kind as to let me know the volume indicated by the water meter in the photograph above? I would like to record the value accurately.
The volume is 19.203 m³
